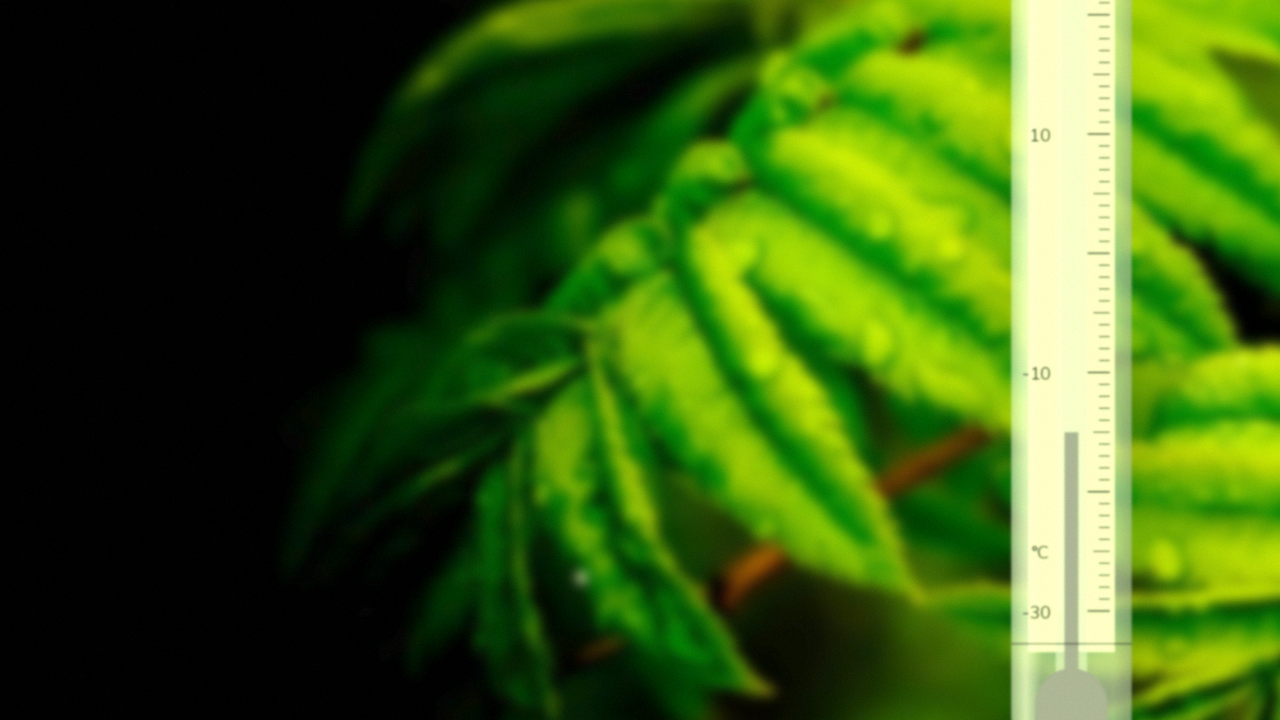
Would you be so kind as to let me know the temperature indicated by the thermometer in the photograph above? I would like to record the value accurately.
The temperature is -15 °C
